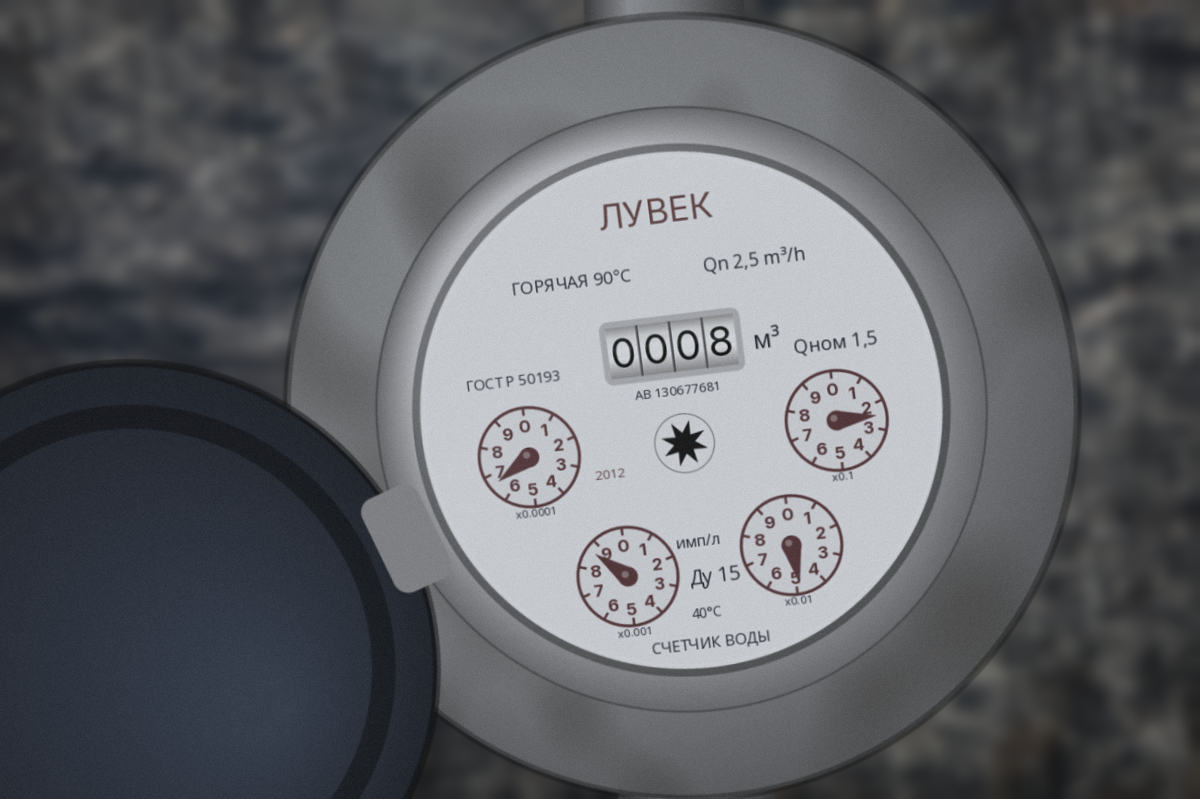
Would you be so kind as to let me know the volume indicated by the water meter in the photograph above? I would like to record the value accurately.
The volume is 8.2486 m³
